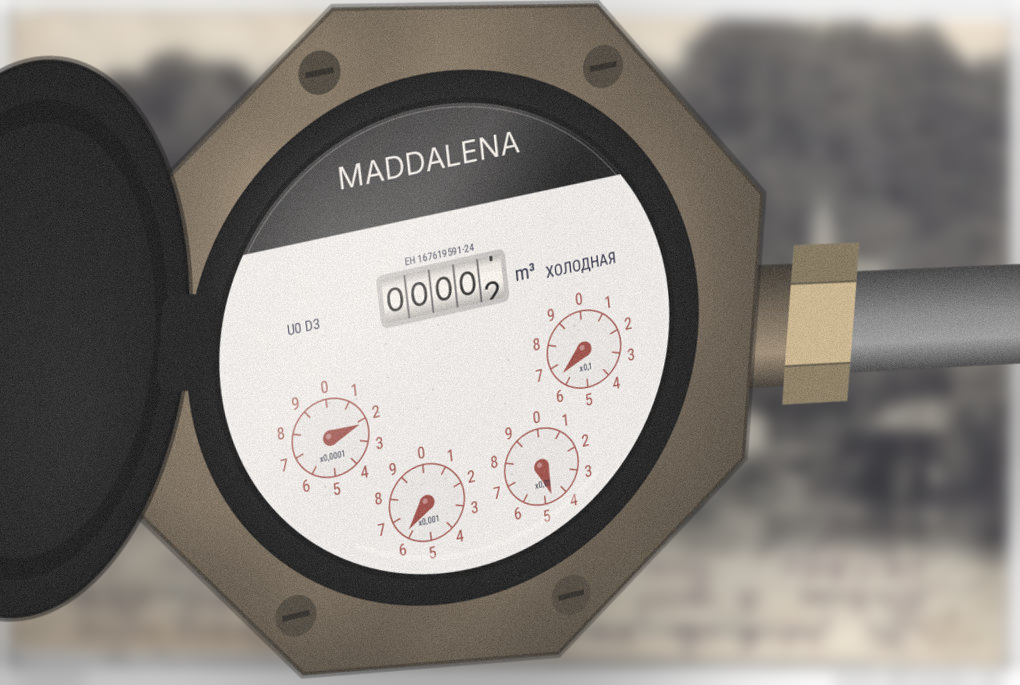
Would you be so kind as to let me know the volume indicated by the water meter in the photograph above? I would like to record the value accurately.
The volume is 1.6462 m³
